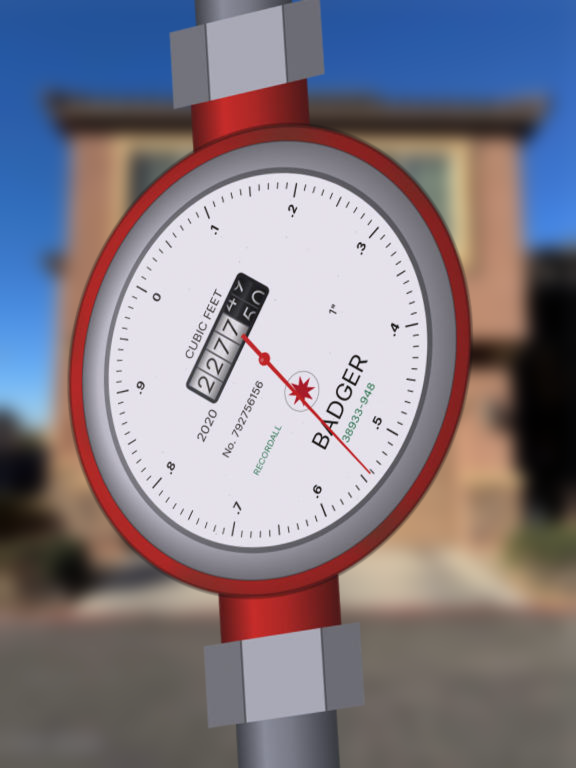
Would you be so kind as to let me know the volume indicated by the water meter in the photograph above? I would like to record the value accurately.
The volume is 227749.54 ft³
